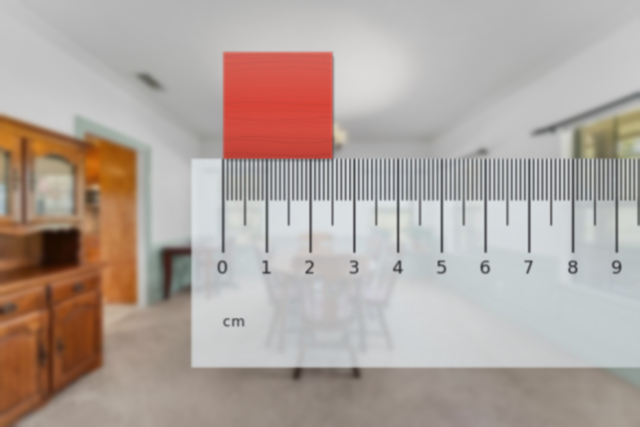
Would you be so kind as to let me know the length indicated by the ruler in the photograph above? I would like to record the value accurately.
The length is 2.5 cm
